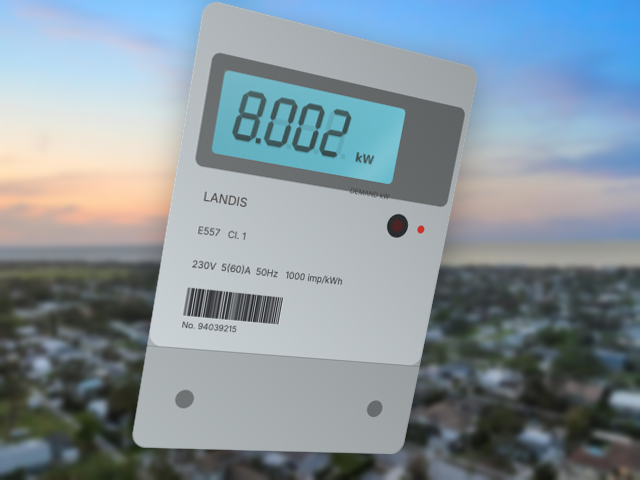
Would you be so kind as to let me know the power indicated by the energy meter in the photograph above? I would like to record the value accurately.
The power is 8.002 kW
